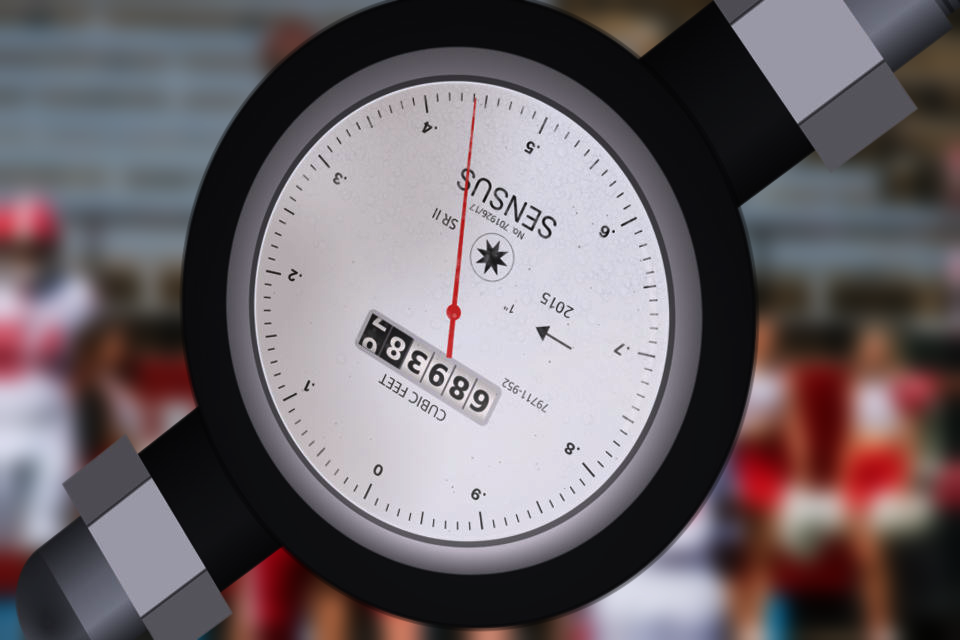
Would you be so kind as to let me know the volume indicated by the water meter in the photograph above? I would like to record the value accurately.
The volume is 689386.44 ft³
